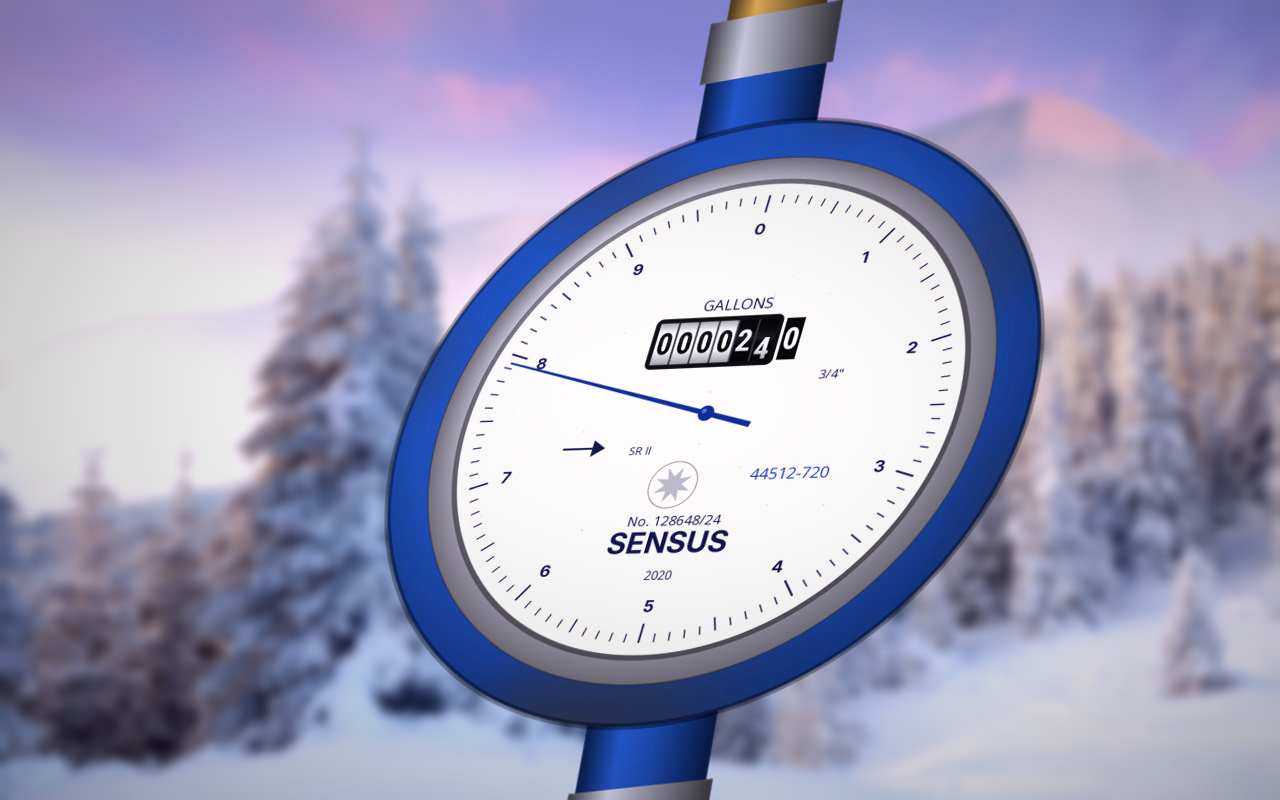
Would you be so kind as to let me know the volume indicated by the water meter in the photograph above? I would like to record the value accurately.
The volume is 237.9 gal
